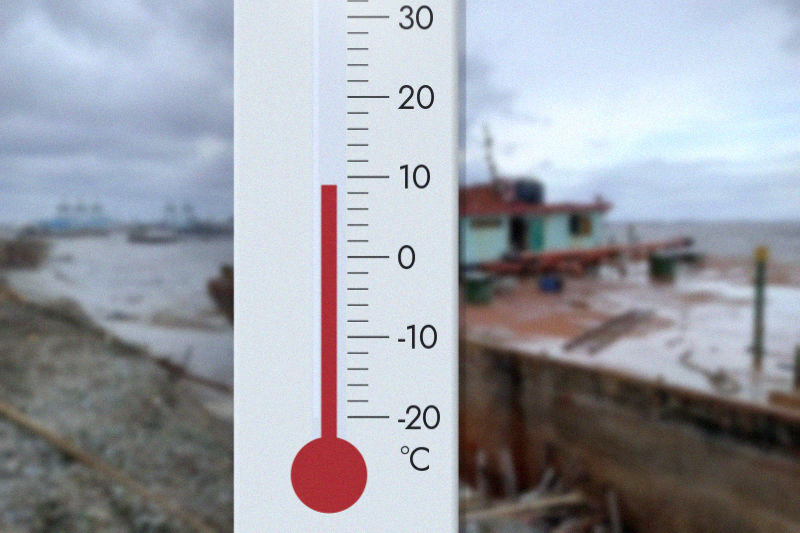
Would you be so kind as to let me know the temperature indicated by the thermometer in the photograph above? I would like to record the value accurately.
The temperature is 9 °C
